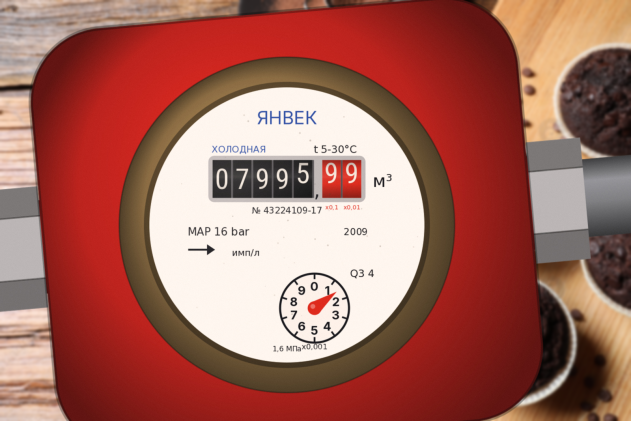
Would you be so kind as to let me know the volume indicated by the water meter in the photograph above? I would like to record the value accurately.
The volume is 7995.991 m³
